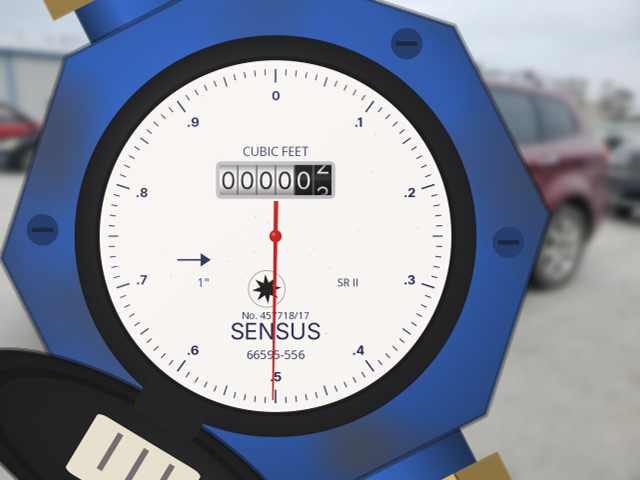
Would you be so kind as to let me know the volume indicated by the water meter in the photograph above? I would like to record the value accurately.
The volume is 2.50 ft³
